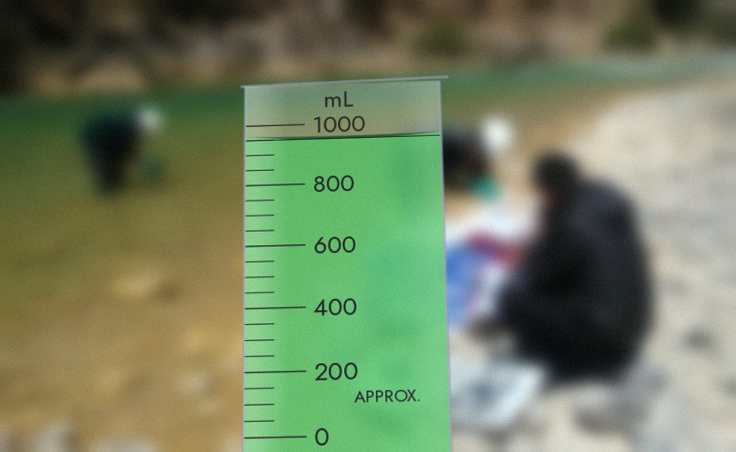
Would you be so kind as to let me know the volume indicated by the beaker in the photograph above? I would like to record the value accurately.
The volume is 950 mL
